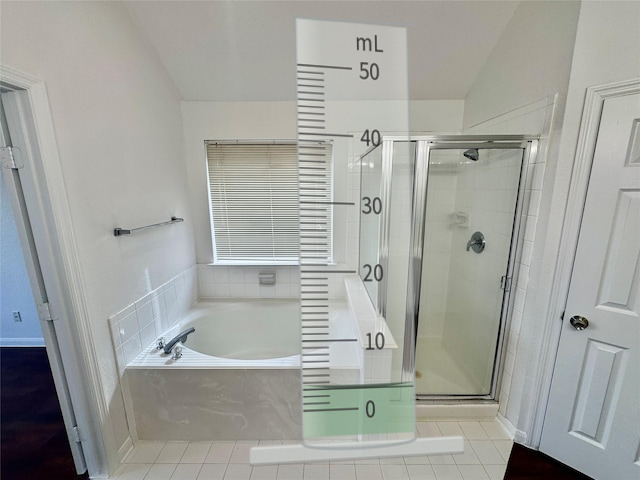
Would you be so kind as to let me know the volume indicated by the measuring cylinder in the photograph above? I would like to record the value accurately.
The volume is 3 mL
